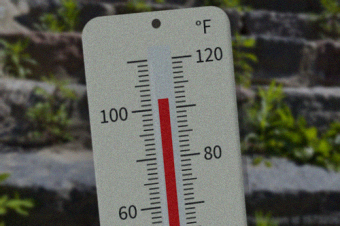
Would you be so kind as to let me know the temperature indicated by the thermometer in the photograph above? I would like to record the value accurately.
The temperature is 104 °F
